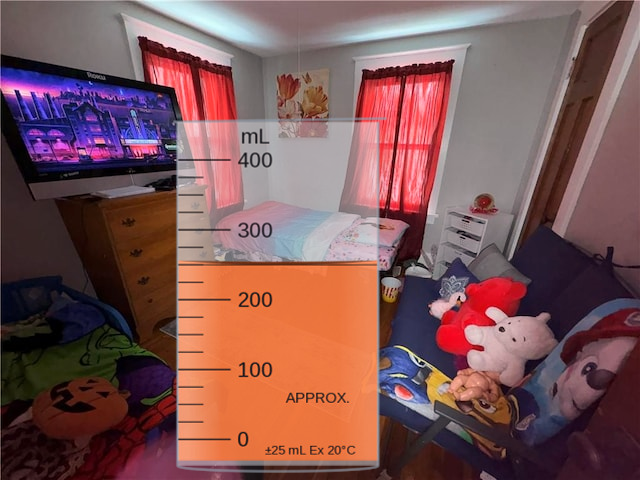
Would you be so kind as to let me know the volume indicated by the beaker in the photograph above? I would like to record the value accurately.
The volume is 250 mL
